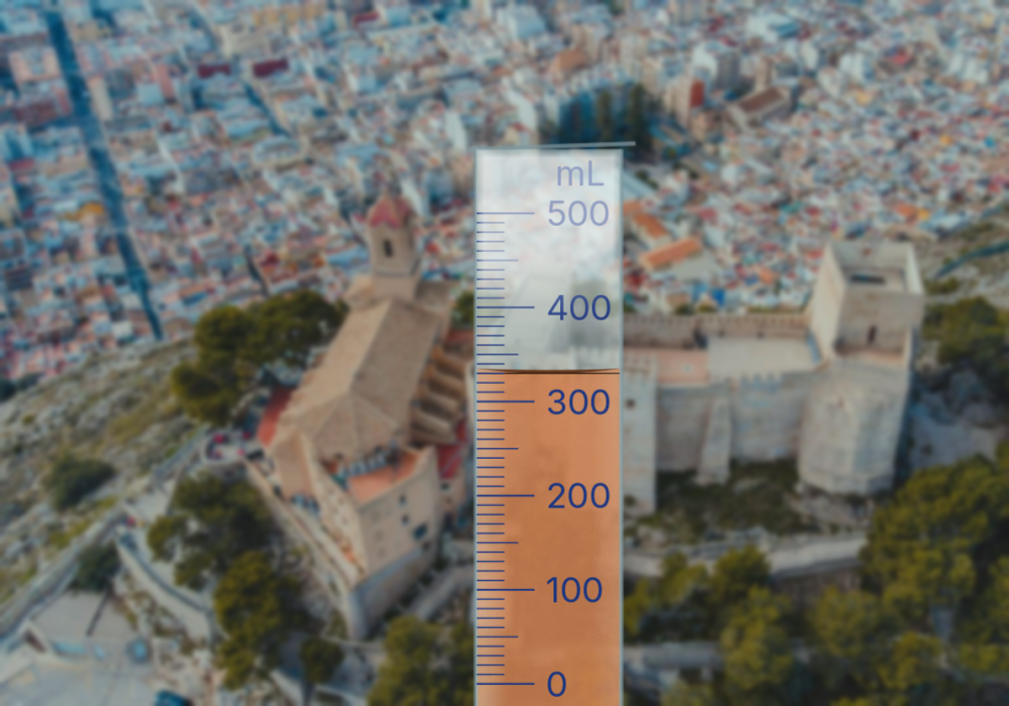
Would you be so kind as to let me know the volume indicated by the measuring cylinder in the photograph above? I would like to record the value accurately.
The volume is 330 mL
